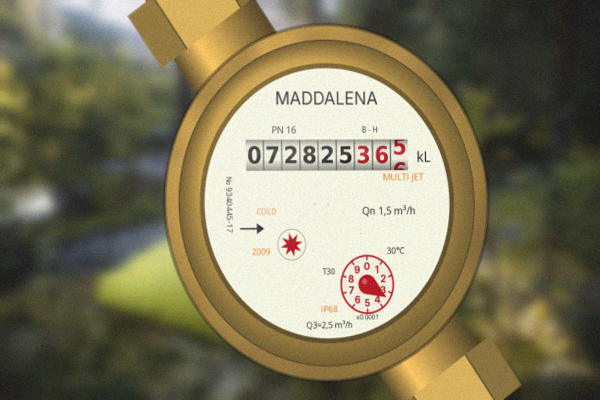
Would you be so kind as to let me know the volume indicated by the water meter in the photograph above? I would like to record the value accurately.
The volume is 72825.3653 kL
